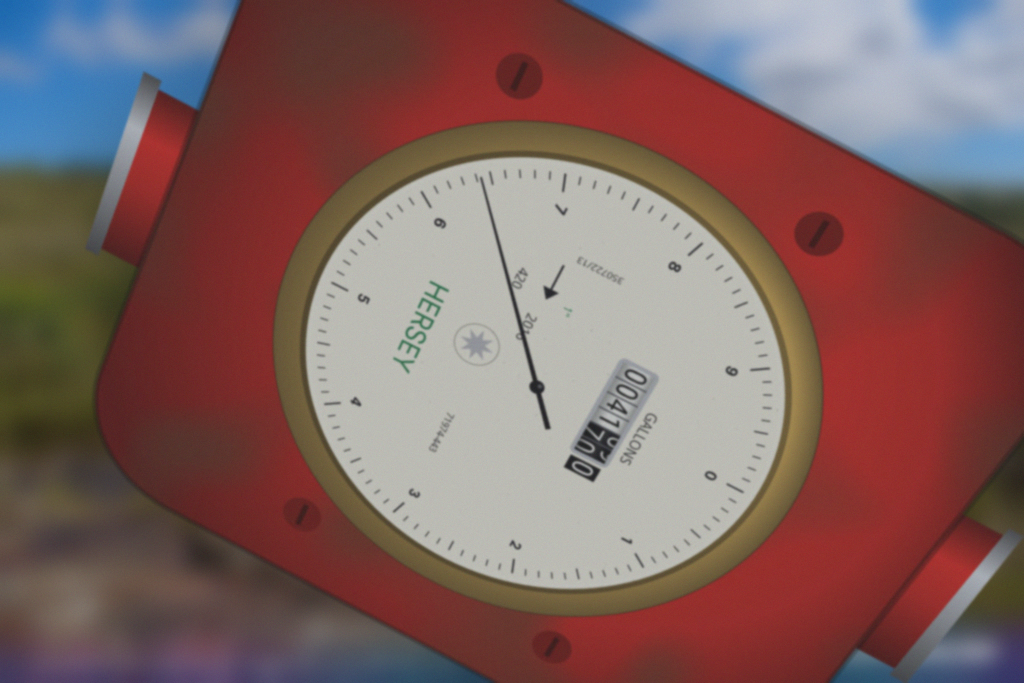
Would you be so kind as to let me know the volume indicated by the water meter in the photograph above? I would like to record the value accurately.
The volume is 41696.4 gal
